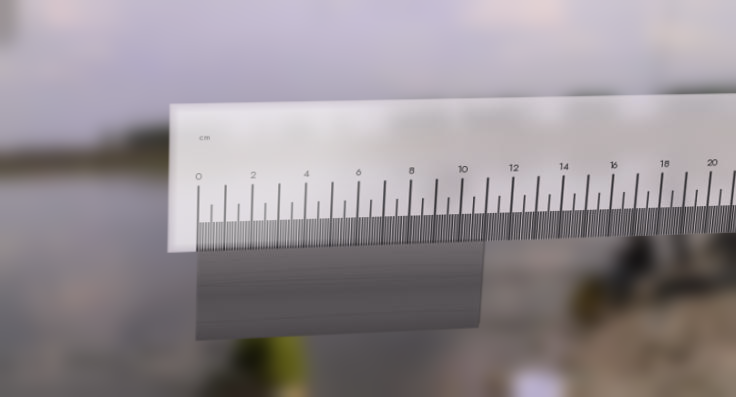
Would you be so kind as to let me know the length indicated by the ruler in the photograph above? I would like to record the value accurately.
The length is 11 cm
